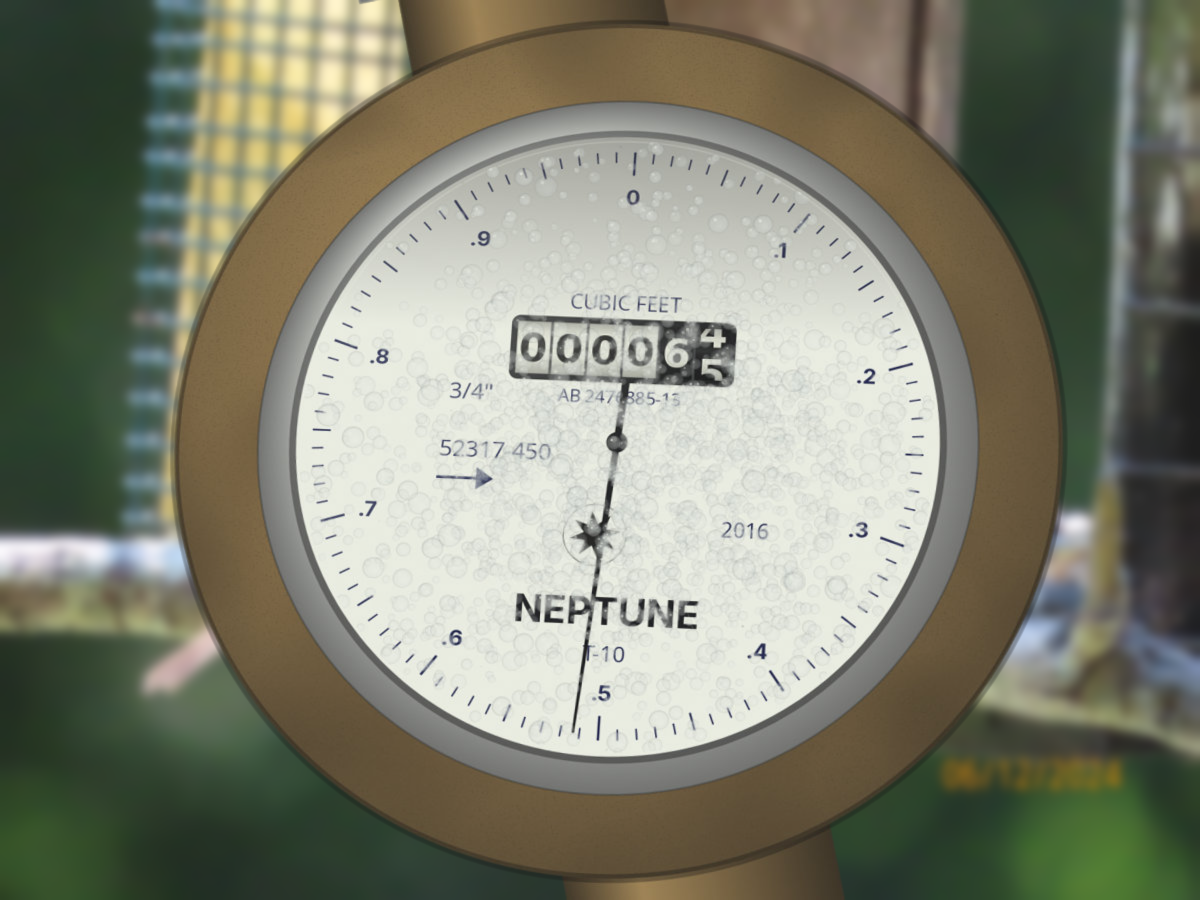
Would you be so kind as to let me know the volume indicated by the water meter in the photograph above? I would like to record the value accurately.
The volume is 64.51 ft³
